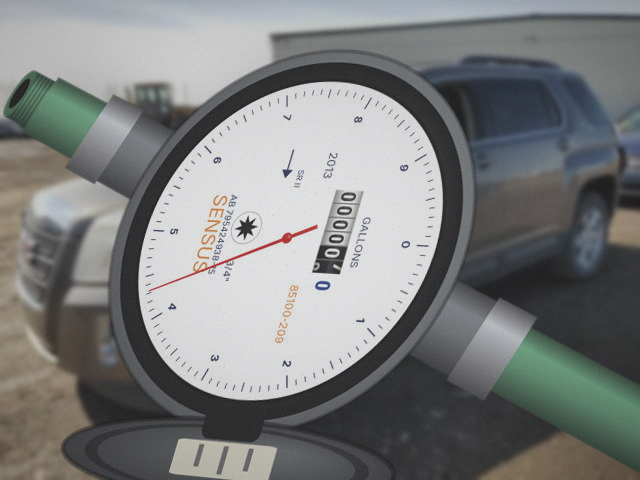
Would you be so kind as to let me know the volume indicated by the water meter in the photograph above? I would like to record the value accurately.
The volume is 74.3 gal
